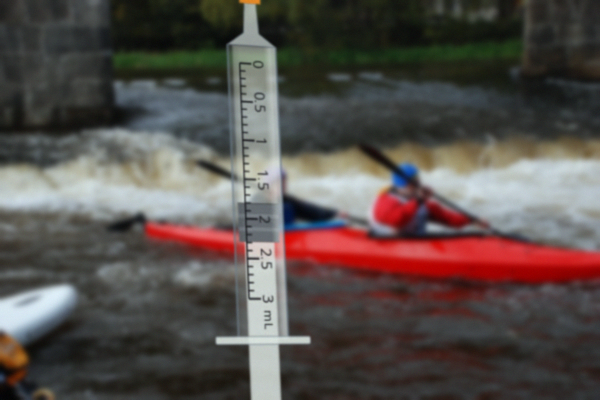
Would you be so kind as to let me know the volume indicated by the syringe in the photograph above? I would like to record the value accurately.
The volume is 1.8 mL
